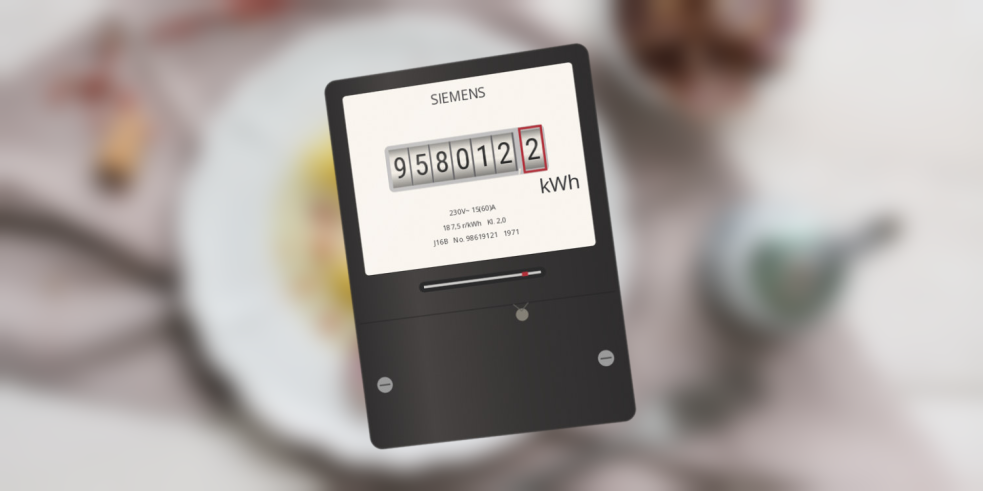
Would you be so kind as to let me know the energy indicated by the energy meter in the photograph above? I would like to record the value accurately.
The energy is 958012.2 kWh
